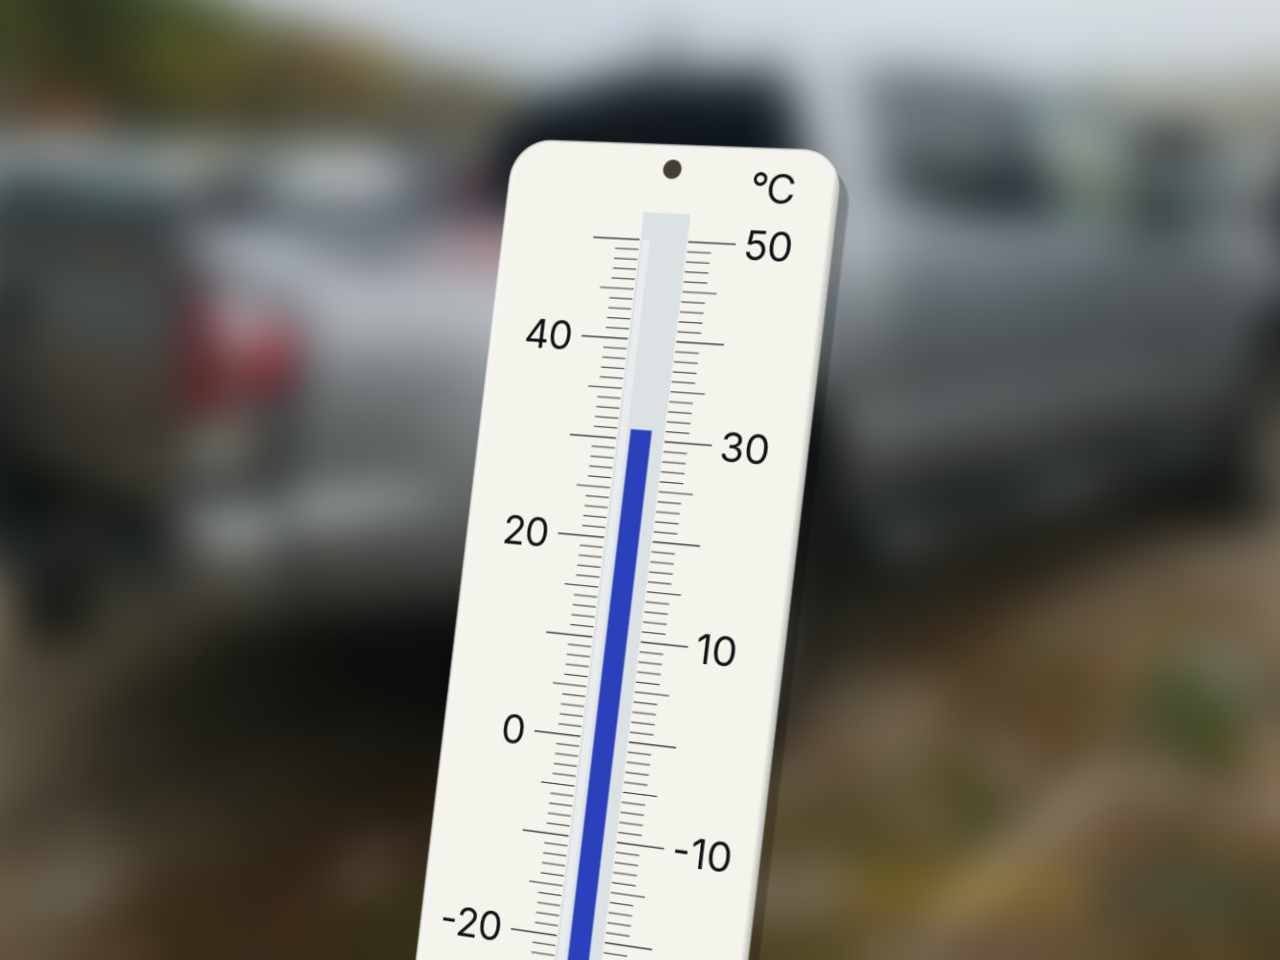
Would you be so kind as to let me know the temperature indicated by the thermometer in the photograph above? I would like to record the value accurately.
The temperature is 31 °C
